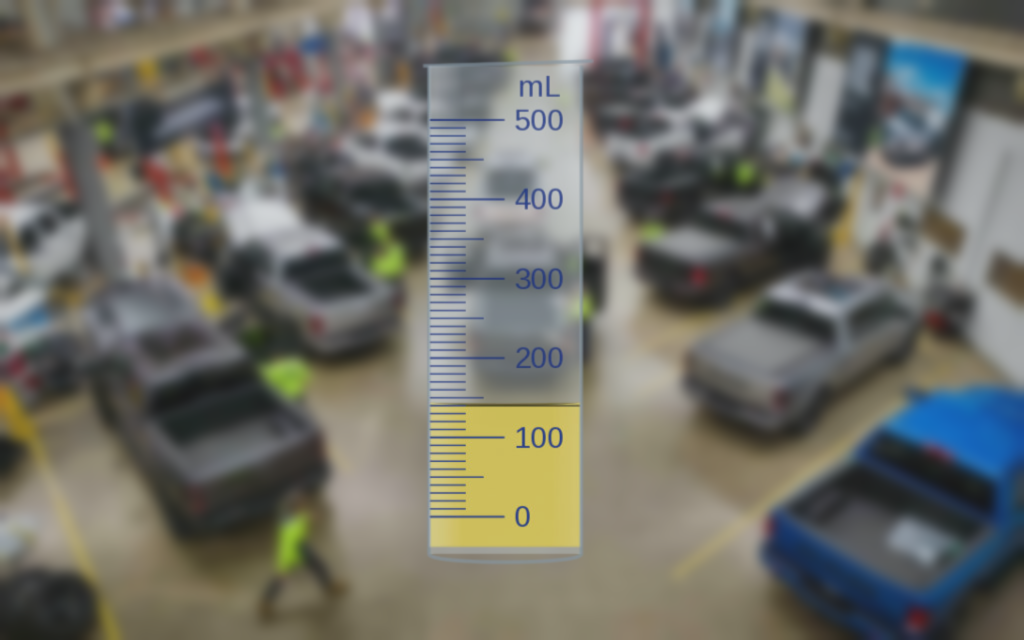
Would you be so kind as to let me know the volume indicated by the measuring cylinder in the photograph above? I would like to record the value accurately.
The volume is 140 mL
